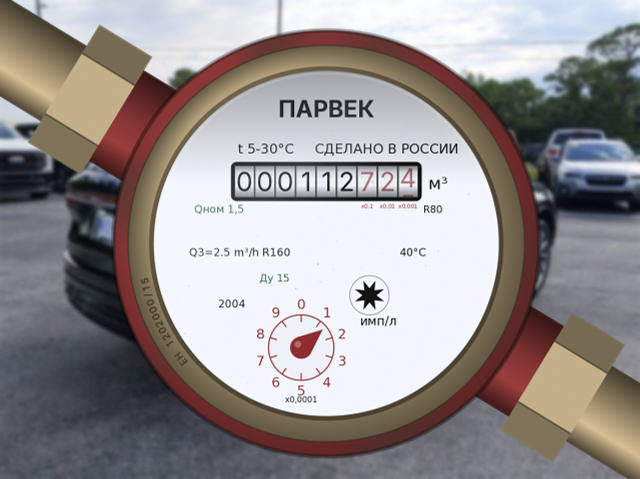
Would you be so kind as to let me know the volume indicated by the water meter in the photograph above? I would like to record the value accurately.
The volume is 112.7241 m³
